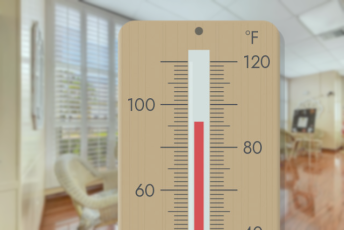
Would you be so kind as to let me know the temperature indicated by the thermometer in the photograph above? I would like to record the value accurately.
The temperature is 92 °F
